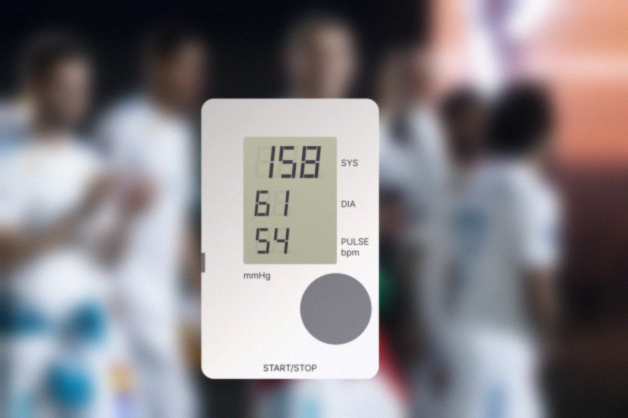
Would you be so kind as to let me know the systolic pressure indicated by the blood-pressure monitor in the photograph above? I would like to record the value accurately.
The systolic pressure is 158 mmHg
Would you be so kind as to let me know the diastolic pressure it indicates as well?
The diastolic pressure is 61 mmHg
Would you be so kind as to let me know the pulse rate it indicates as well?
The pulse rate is 54 bpm
